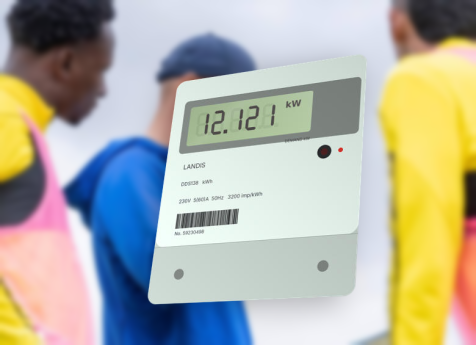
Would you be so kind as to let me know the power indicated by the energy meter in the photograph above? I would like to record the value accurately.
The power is 12.121 kW
